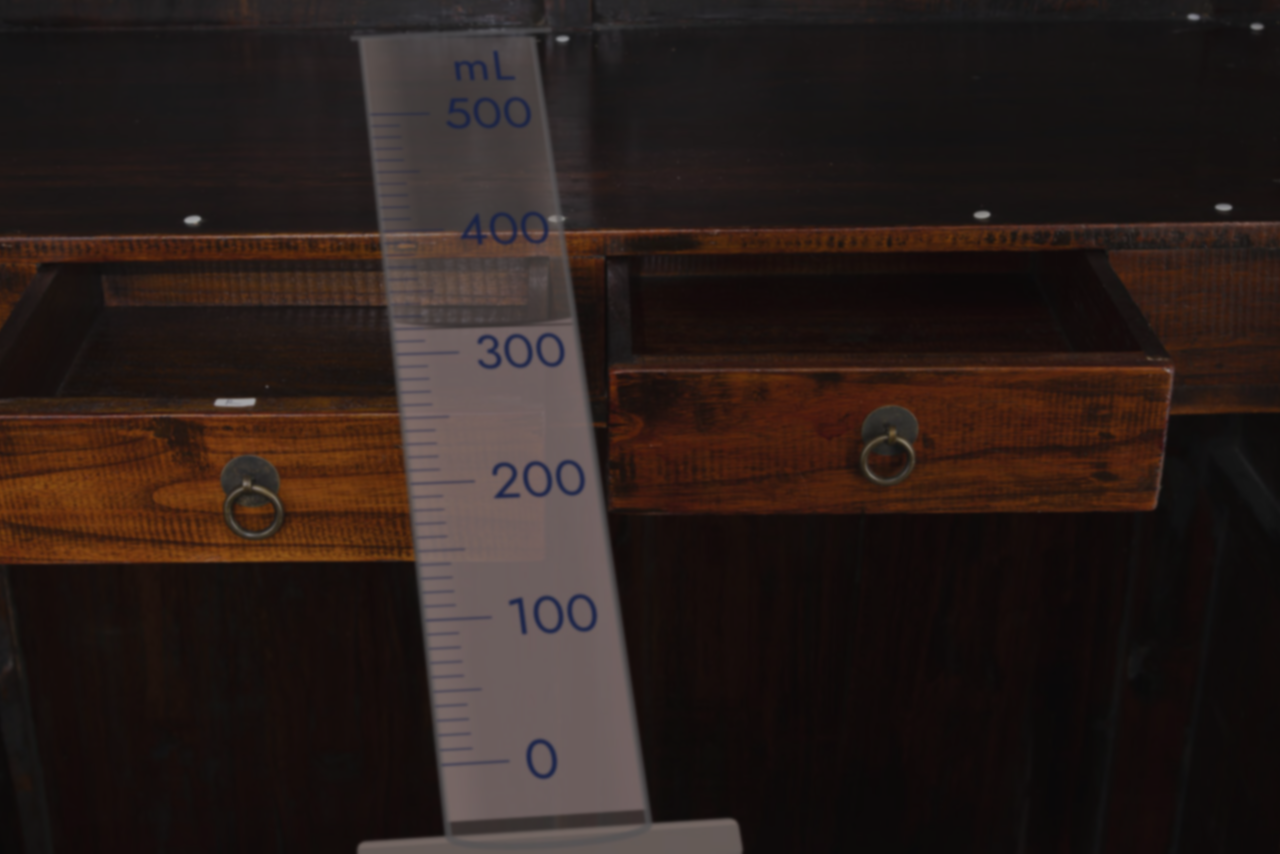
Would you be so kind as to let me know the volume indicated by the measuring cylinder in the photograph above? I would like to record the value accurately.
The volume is 320 mL
